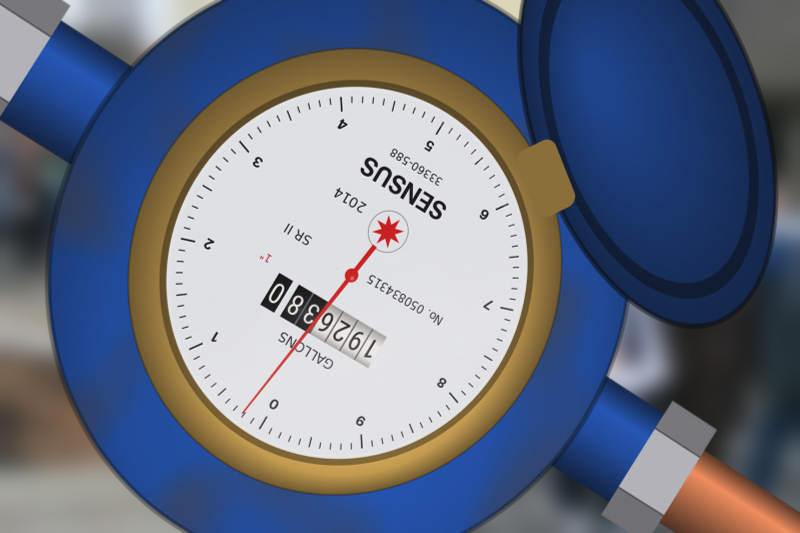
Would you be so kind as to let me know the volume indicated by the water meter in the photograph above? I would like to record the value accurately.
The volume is 1926380.2 gal
